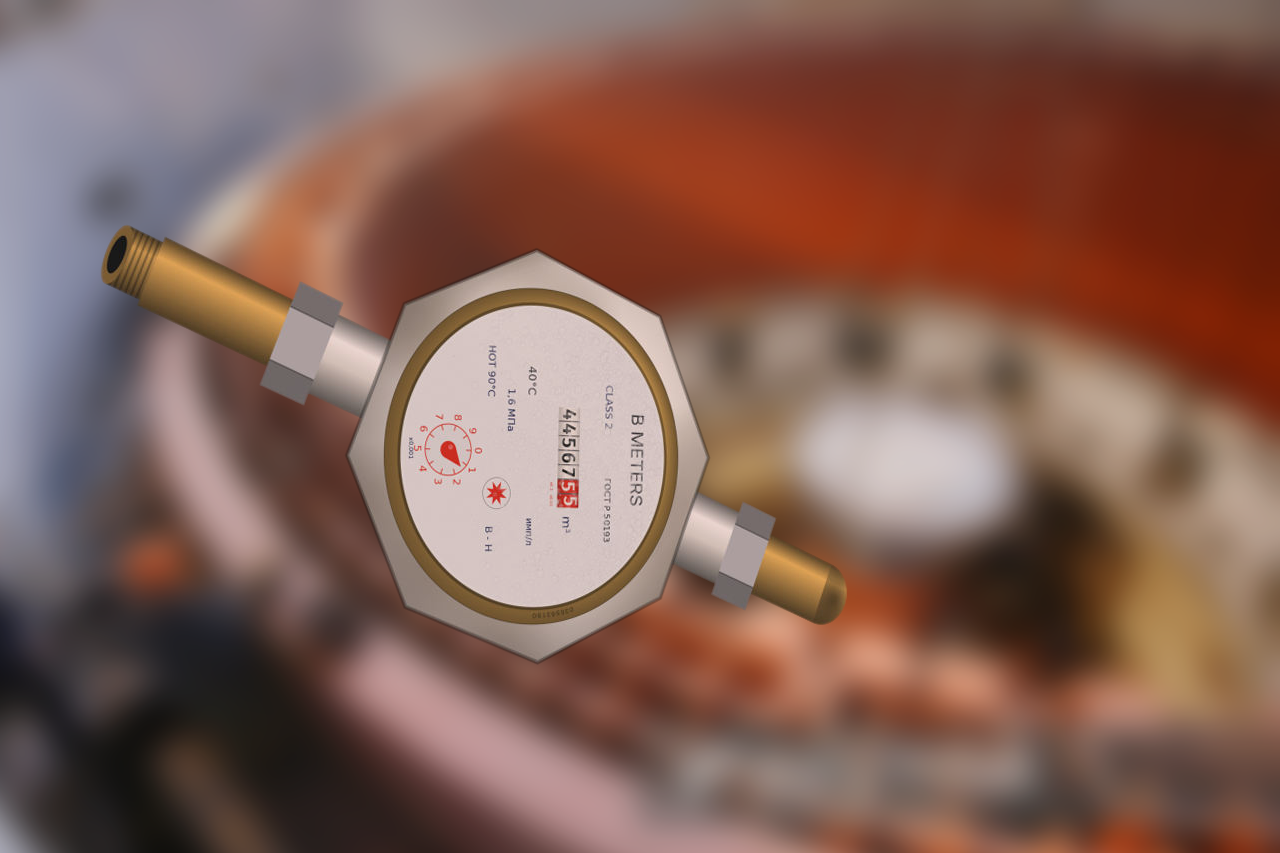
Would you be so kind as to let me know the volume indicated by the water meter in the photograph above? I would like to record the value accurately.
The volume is 44567.551 m³
